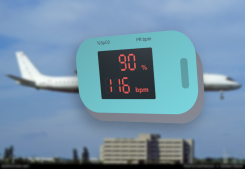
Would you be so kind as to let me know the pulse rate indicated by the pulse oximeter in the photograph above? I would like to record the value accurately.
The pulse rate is 116 bpm
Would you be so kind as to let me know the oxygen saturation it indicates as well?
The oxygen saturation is 90 %
